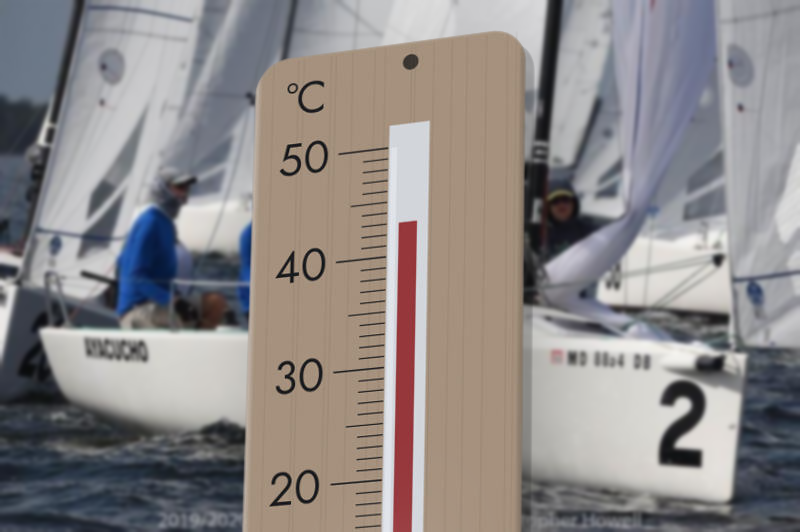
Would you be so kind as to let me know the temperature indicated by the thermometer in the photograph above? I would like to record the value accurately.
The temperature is 43 °C
